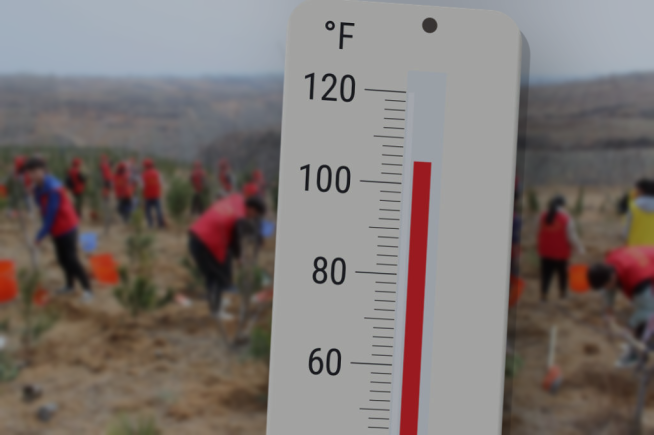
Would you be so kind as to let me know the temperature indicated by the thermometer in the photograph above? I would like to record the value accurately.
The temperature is 105 °F
